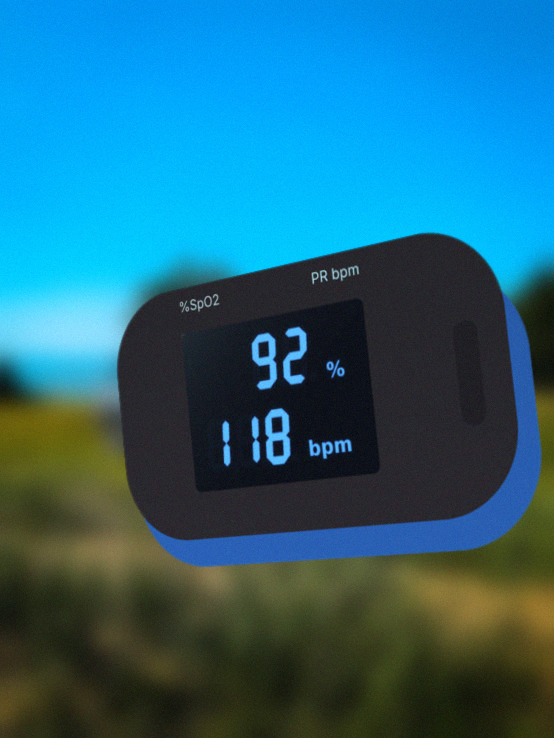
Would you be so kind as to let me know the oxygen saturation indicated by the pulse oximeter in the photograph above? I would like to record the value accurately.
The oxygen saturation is 92 %
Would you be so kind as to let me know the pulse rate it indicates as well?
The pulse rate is 118 bpm
